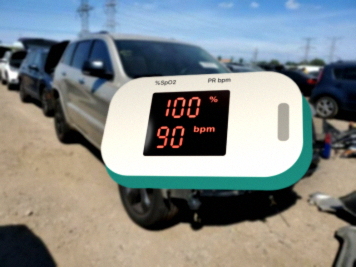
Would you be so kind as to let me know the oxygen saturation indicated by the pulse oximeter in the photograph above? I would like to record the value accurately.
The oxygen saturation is 100 %
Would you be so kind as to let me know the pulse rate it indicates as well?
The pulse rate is 90 bpm
